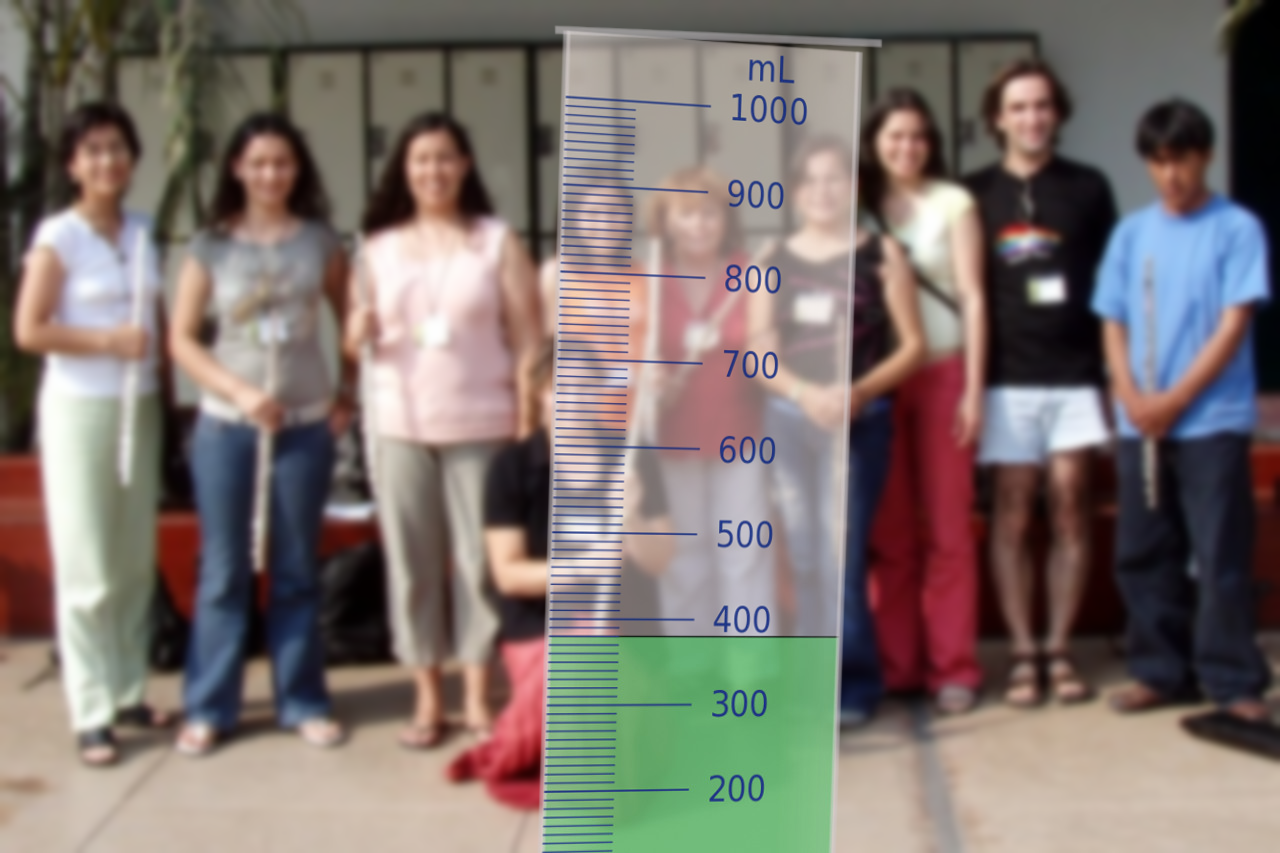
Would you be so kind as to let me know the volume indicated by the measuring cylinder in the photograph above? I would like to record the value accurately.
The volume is 380 mL
